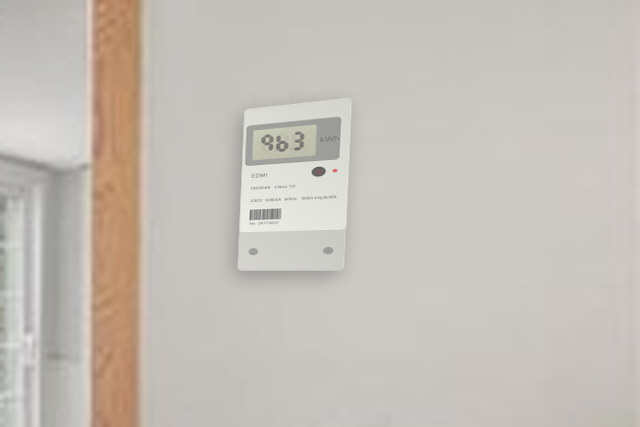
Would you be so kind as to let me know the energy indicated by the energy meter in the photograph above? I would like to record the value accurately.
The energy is 963 kWh
